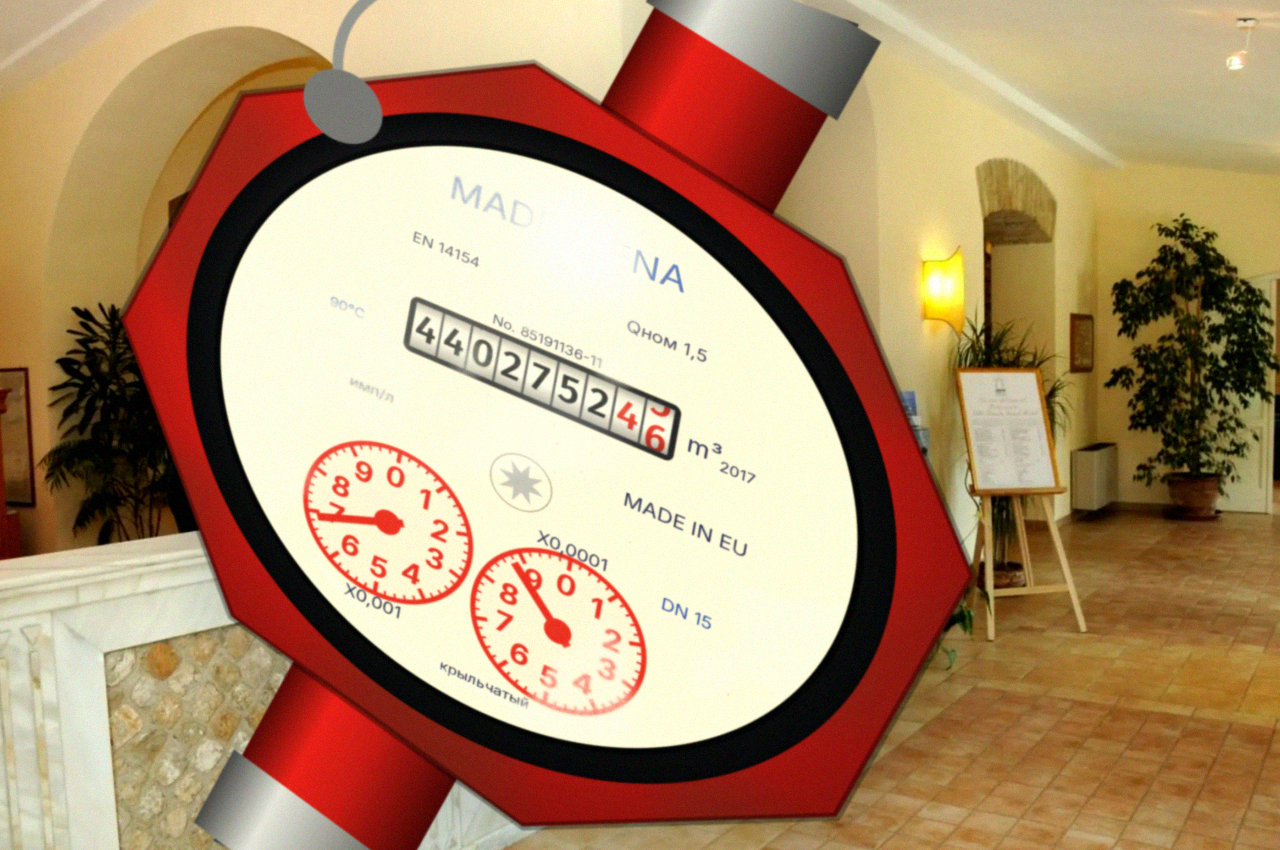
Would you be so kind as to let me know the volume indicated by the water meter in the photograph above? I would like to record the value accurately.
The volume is 4402752.4568 m³
